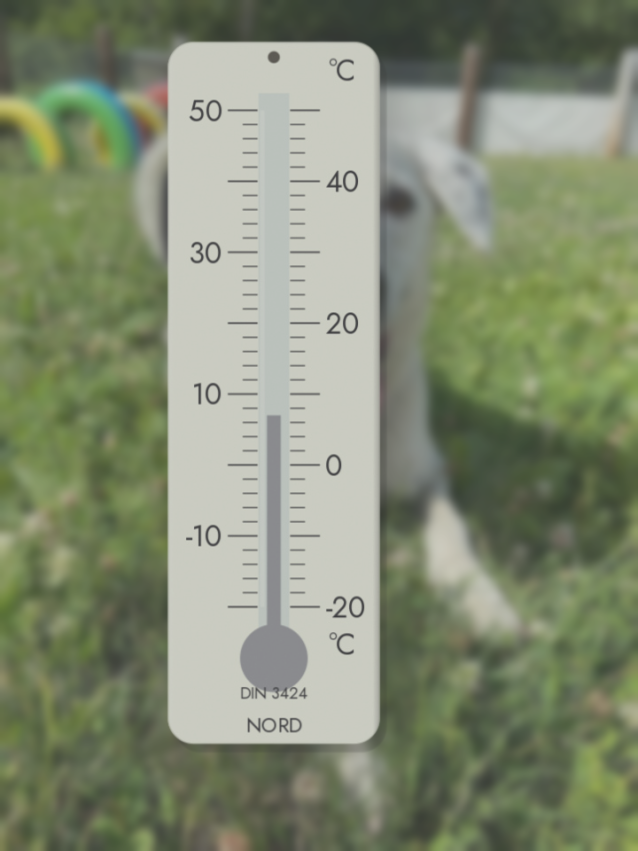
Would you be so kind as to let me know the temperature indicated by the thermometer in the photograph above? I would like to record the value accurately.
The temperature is 7 °C
